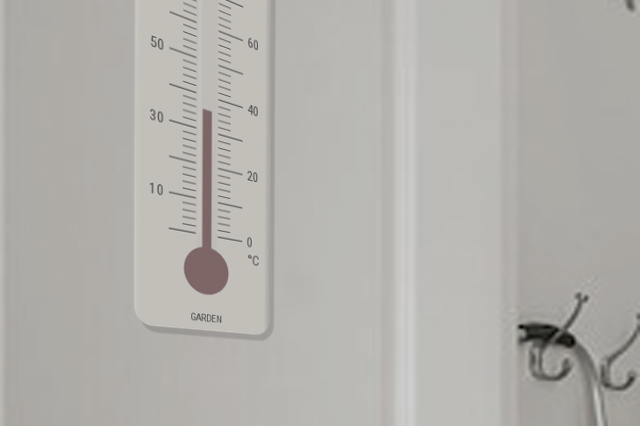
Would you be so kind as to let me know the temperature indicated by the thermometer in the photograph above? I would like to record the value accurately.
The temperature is 36 °C
